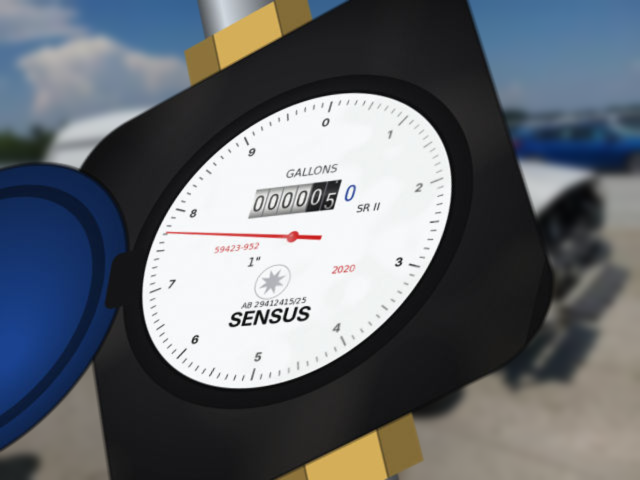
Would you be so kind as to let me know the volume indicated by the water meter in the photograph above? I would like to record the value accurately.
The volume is 47.7 gal
